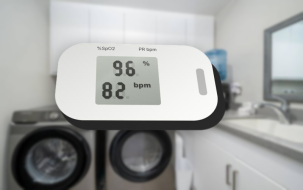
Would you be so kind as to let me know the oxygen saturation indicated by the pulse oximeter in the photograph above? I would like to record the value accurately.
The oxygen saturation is 96 %
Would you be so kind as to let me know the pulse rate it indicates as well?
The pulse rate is 82 bpm
